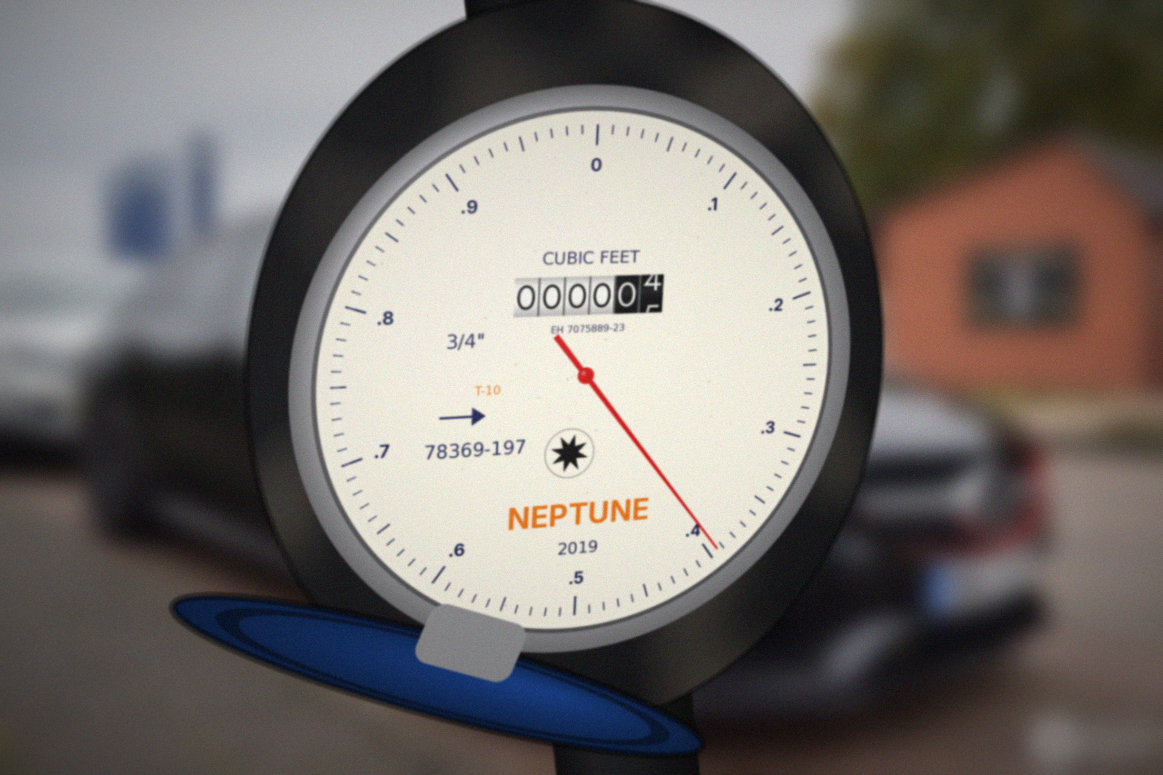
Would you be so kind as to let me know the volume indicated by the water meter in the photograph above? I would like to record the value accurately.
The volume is 4.39 ft³
